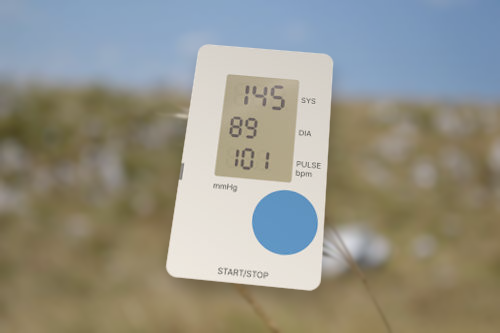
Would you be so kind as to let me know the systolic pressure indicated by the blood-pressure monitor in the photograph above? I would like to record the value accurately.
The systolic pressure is 145 mmHg
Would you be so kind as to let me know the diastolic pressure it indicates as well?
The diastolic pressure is 89 mmHg
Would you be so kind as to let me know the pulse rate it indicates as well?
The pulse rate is 101 bpm
